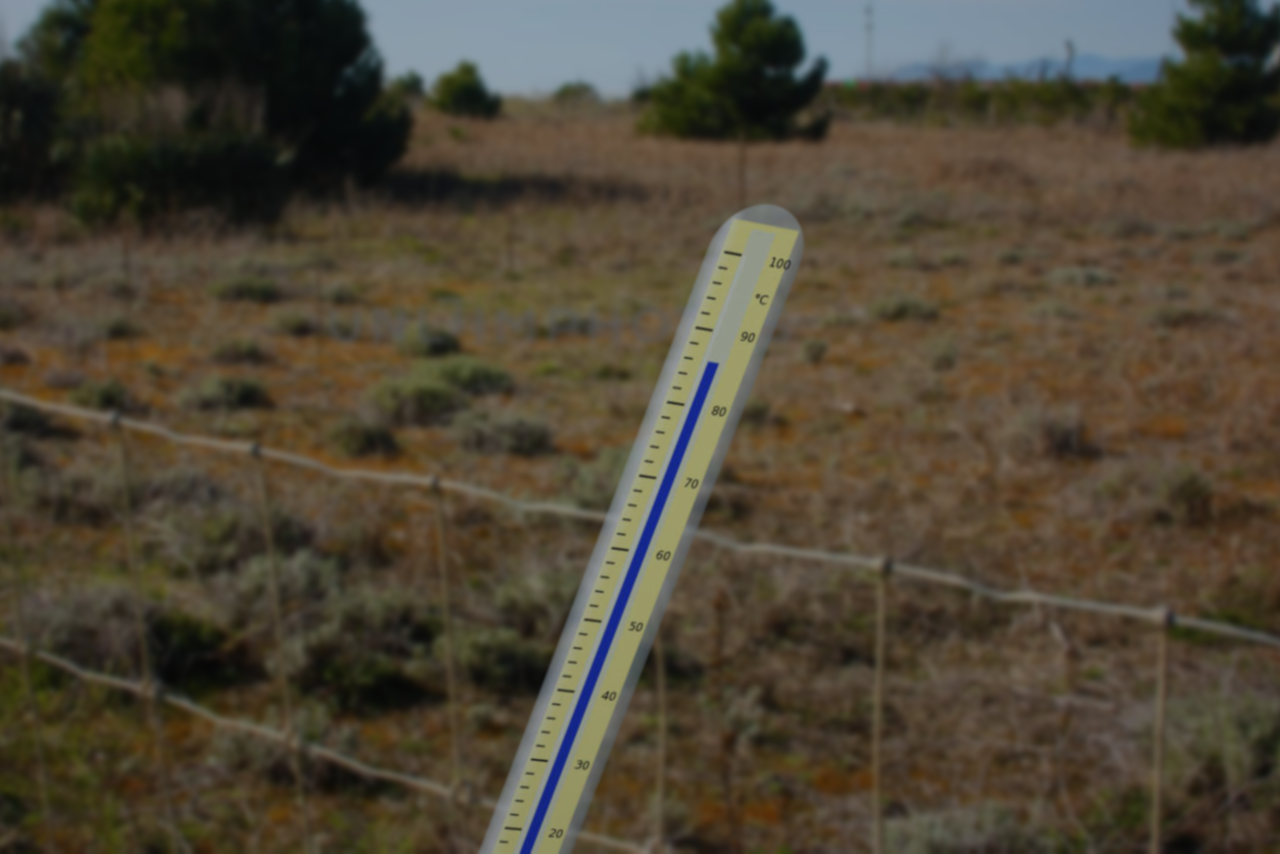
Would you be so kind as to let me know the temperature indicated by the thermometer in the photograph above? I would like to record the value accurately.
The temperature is 86 °C
